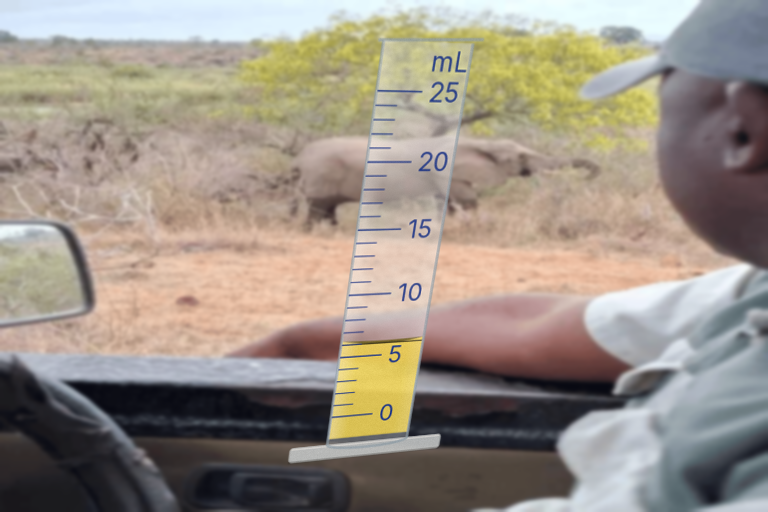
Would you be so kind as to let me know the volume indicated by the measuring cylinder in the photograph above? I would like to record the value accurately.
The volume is 6 mL
